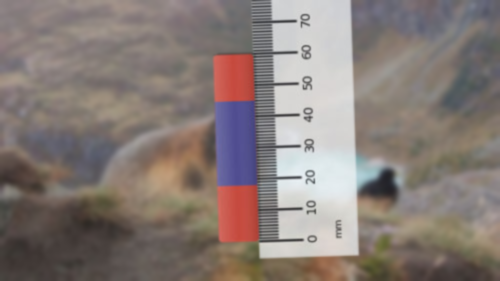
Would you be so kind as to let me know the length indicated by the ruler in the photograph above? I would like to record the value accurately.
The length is 60 mm
